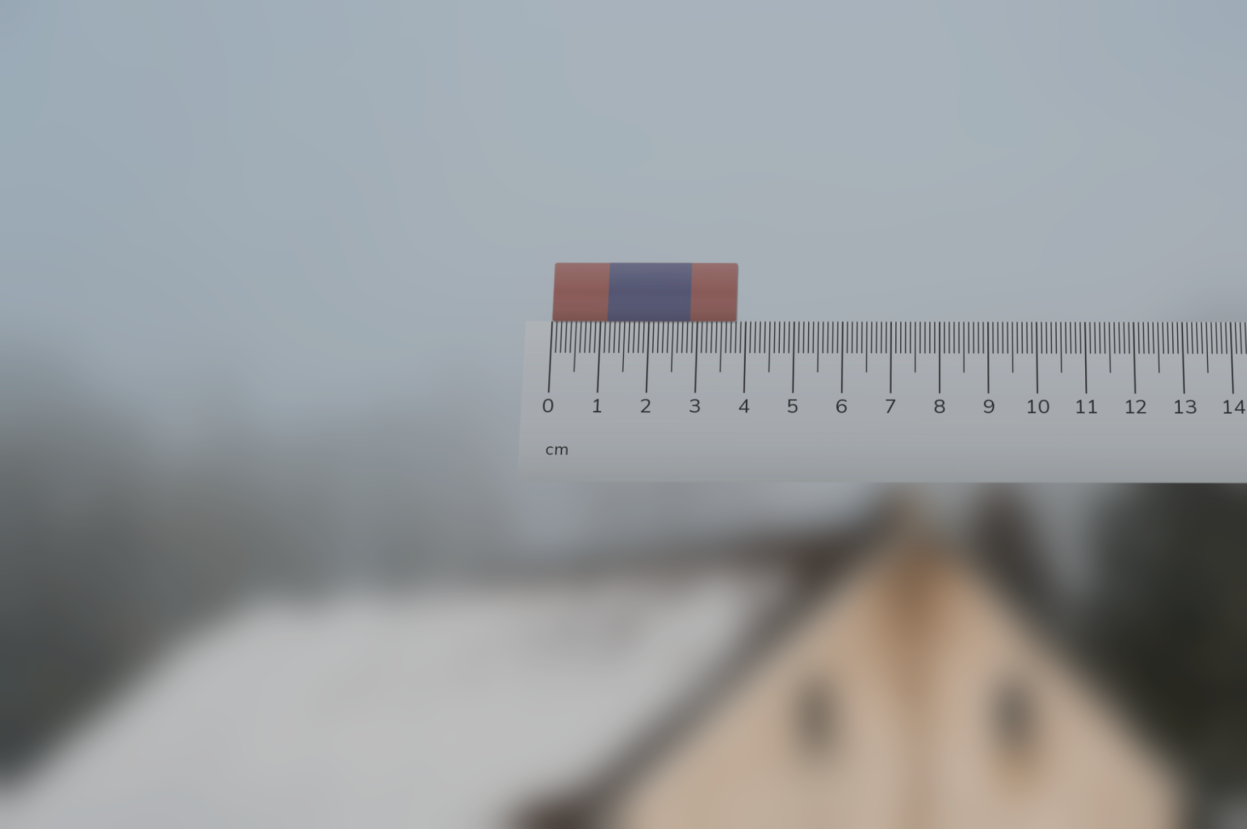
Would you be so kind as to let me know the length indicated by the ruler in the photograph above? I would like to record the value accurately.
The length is 3.8 cm
